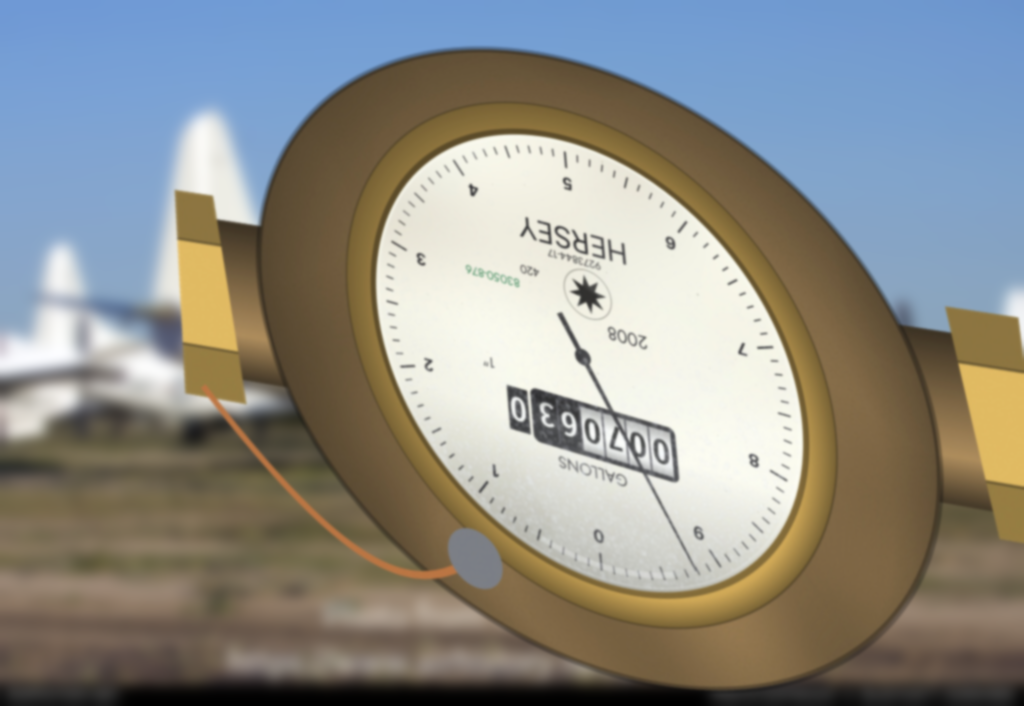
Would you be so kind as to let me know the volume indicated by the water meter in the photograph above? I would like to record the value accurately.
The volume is 70629.2 gal
